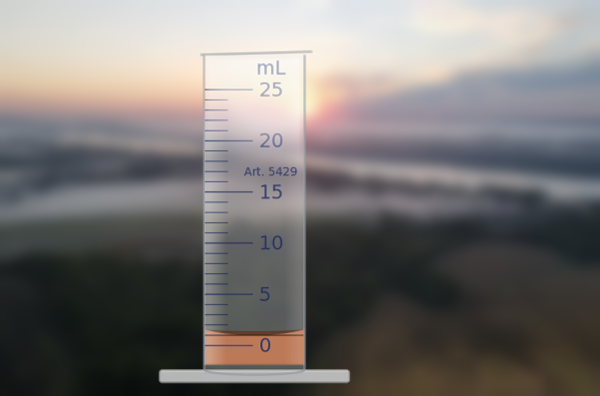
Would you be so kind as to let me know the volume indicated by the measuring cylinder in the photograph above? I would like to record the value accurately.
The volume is 1 mL
